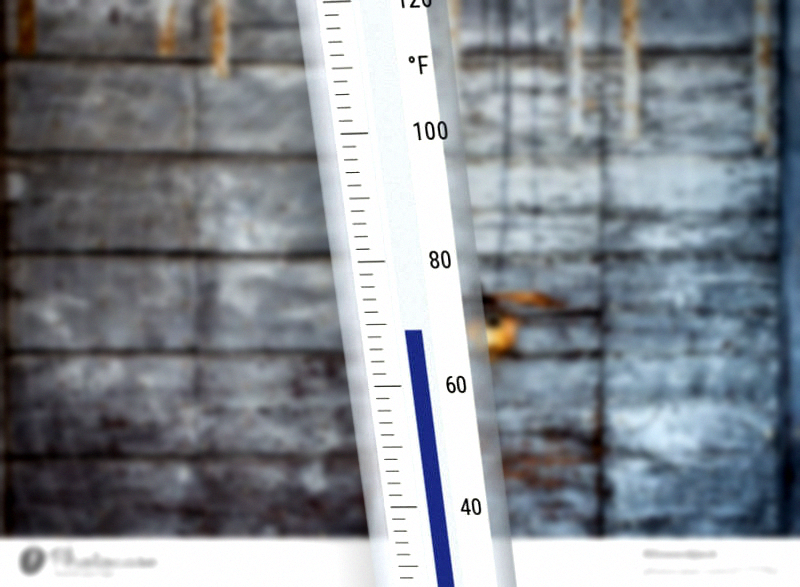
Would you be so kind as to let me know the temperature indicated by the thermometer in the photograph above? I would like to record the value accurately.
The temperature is 69 °F
